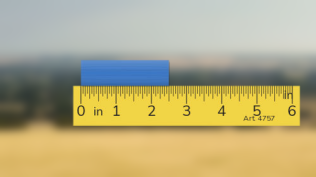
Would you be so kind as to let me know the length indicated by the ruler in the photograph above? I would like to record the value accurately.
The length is 2.5 in
